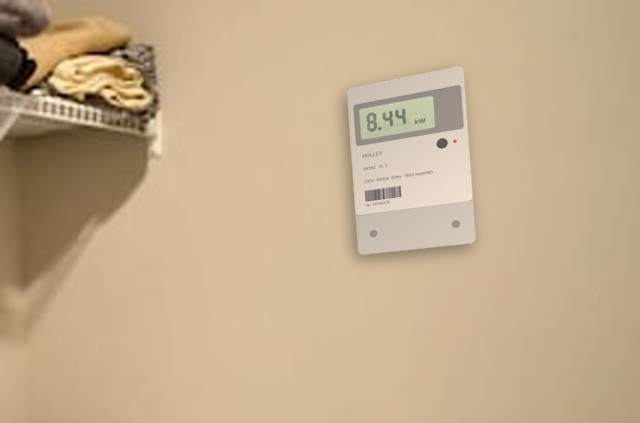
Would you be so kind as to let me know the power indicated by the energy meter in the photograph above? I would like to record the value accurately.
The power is 8.44 kW
